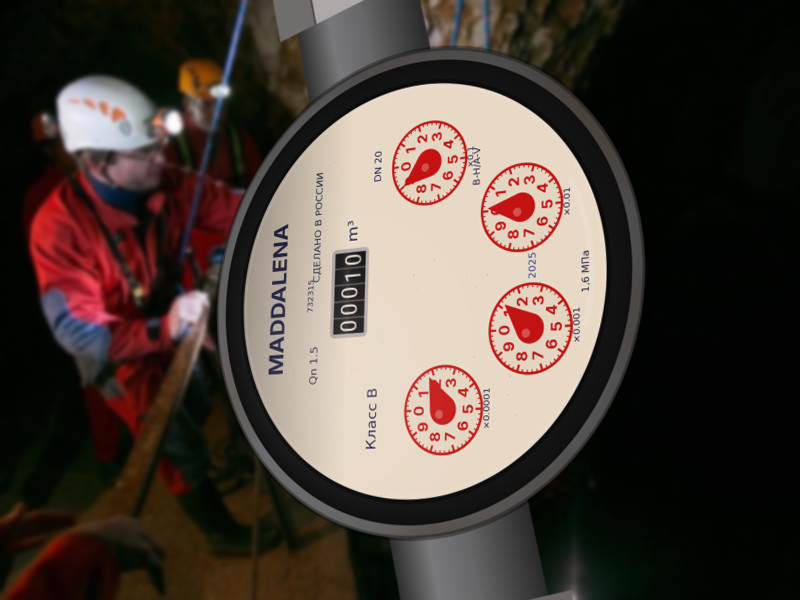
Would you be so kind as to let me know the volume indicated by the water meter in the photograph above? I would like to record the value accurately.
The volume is 9.9011 m³
